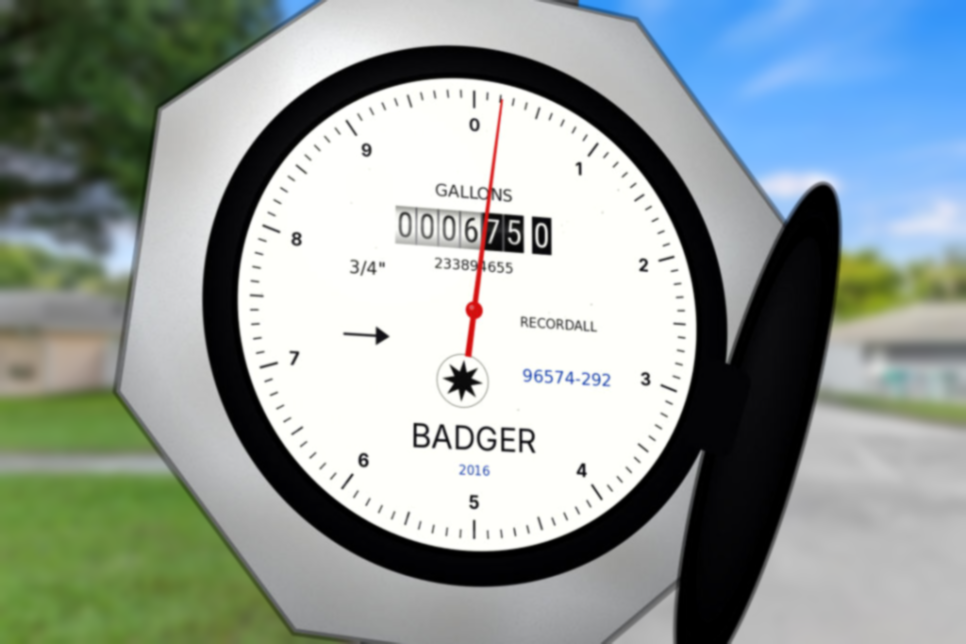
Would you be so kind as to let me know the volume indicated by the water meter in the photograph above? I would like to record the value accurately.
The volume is 6750.2 gal
